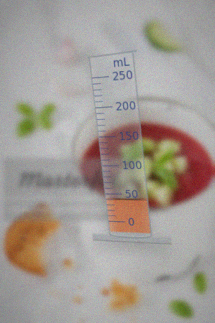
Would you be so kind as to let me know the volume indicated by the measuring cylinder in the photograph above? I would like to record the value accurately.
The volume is 40 mL
